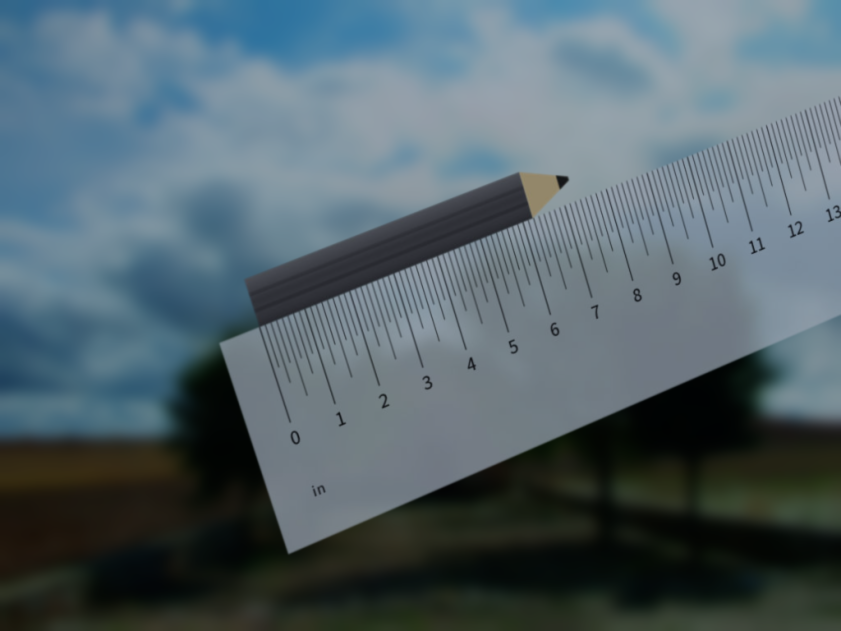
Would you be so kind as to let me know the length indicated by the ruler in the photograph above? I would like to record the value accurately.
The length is 7.25 in
